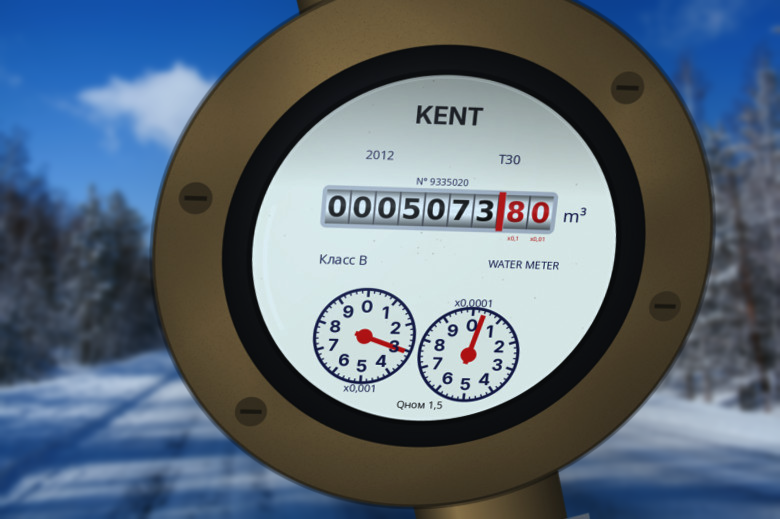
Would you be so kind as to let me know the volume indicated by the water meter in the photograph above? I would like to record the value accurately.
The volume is 5073.8030 m³
